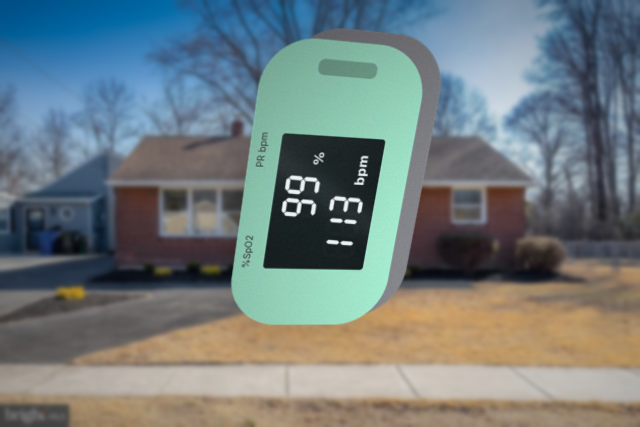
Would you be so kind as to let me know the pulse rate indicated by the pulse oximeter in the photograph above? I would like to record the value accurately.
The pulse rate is 113 bpm
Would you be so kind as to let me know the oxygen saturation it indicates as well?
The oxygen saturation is 99 %
